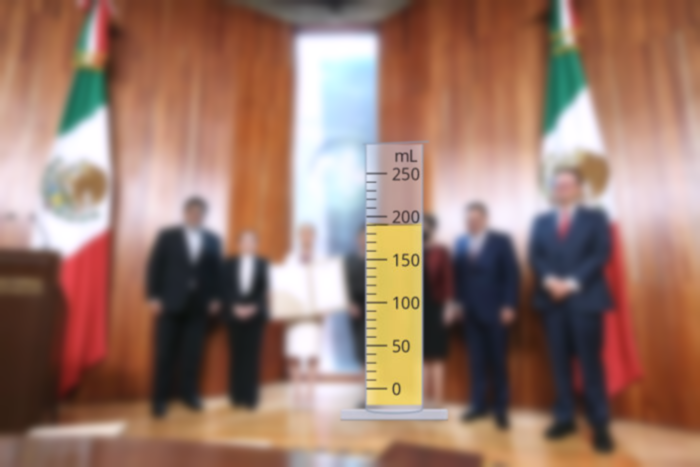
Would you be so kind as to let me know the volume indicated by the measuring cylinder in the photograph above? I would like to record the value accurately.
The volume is 190 mL
